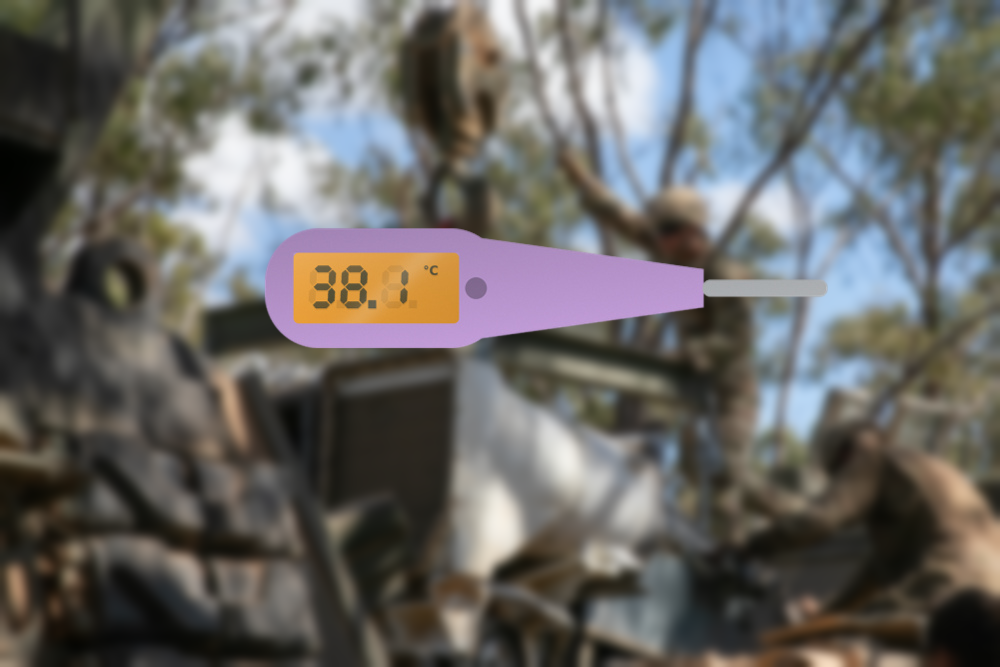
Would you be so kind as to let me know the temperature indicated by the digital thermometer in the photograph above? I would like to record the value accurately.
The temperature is 38.1 °C
